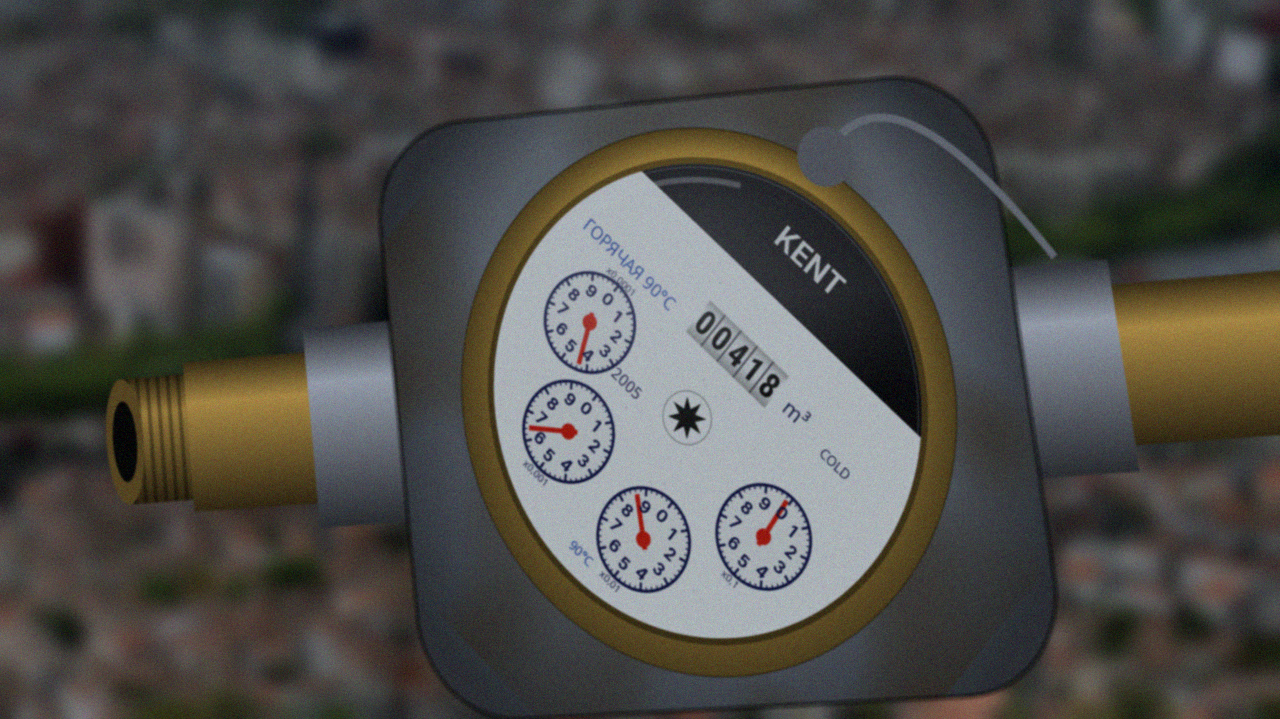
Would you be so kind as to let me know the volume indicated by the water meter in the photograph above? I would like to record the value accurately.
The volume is 417.9864 m³
